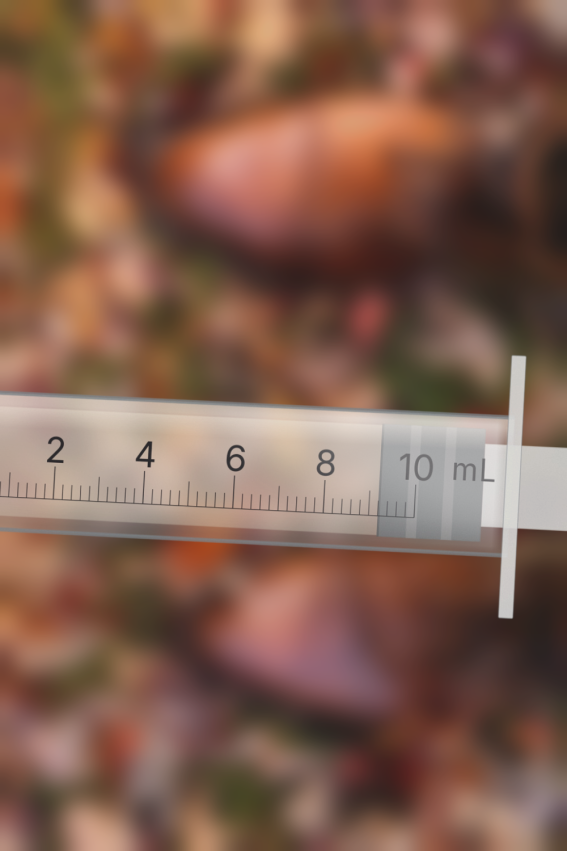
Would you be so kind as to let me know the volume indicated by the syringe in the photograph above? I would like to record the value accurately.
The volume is 9.2 mL
